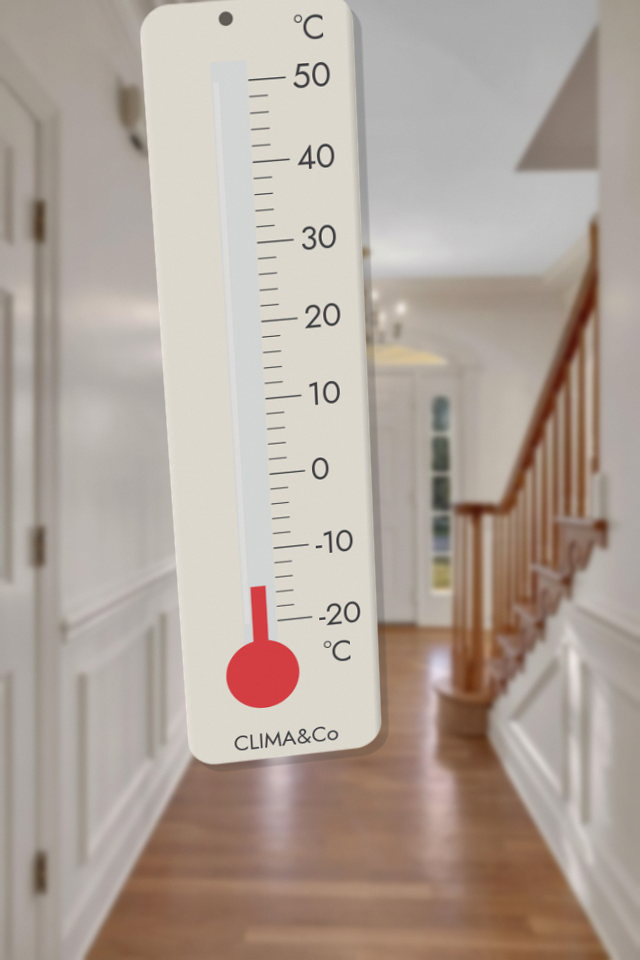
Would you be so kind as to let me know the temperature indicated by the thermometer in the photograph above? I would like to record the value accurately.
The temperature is -15 °C
